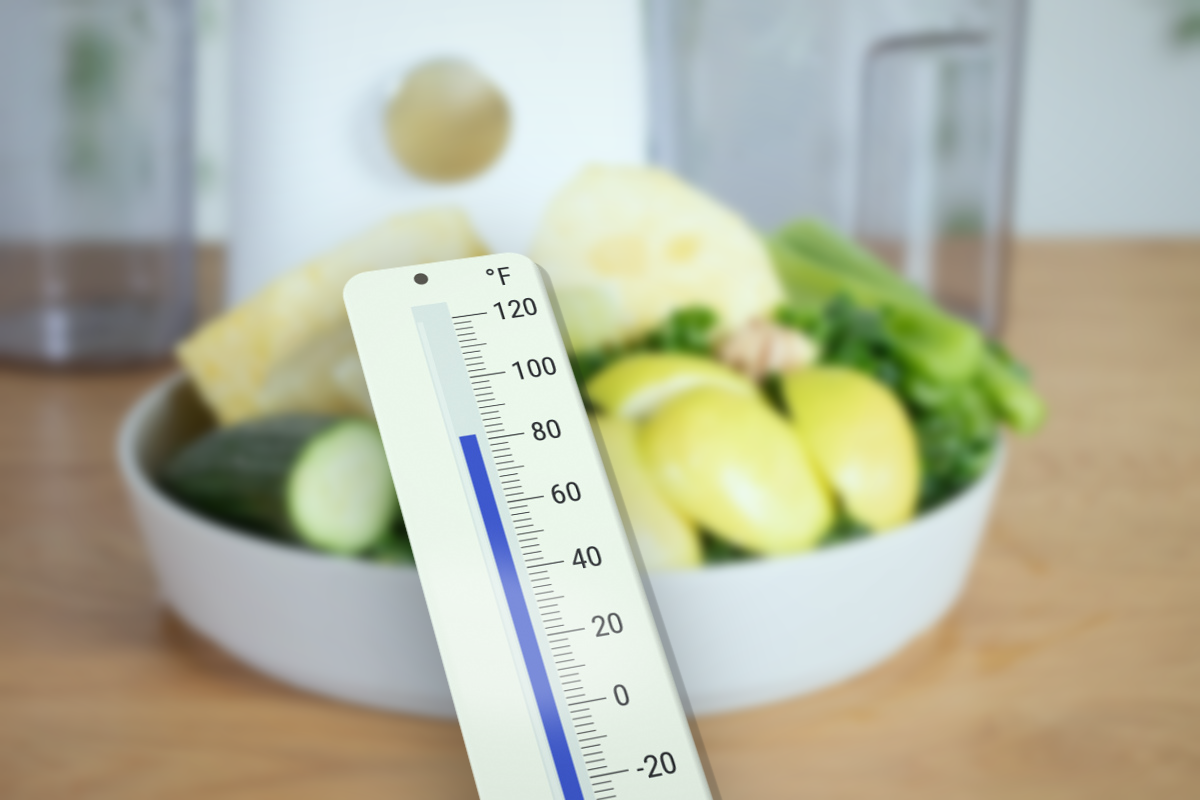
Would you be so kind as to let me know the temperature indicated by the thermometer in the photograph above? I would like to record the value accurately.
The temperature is 82 °F
